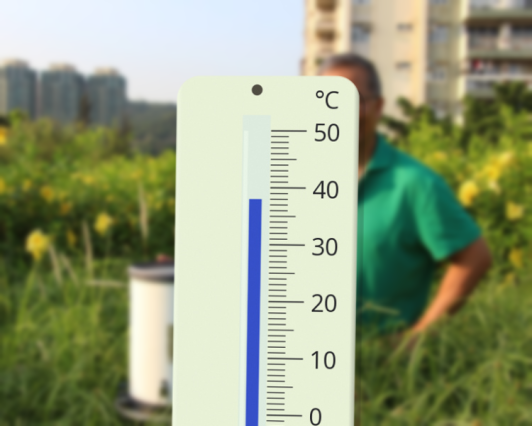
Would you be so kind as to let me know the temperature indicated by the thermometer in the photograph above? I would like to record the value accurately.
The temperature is 38 °C
